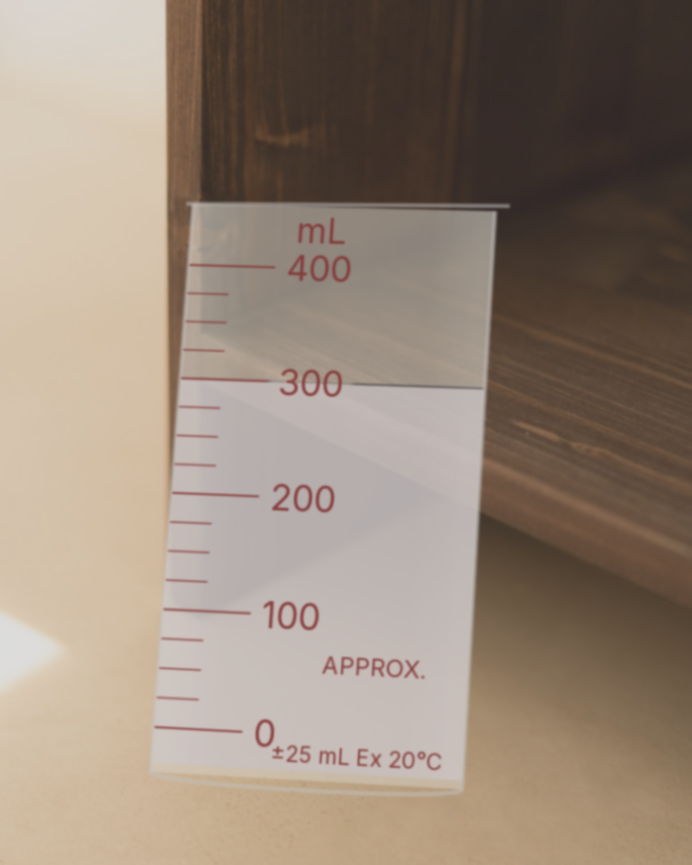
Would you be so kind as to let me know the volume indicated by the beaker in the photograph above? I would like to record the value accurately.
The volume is 300 mL
